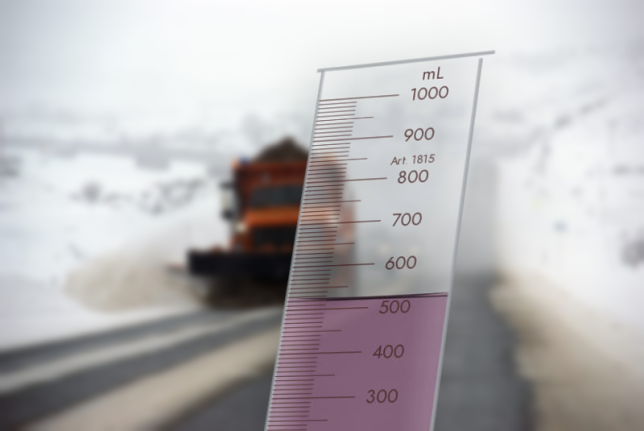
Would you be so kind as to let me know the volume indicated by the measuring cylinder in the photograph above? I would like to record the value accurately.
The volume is 520 mL
